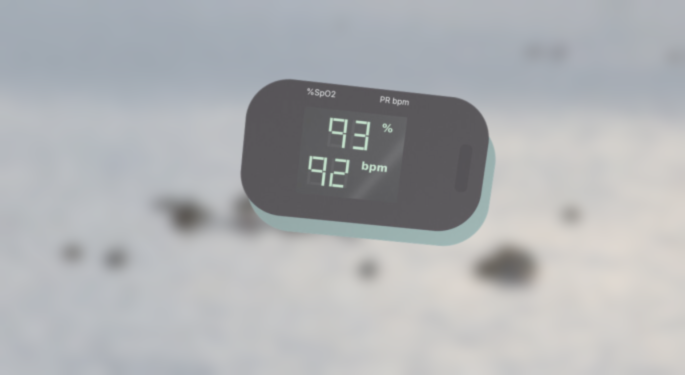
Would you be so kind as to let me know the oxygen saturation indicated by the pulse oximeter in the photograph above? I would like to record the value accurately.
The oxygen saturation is 93 %
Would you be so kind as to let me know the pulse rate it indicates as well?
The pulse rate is 92 bpm
